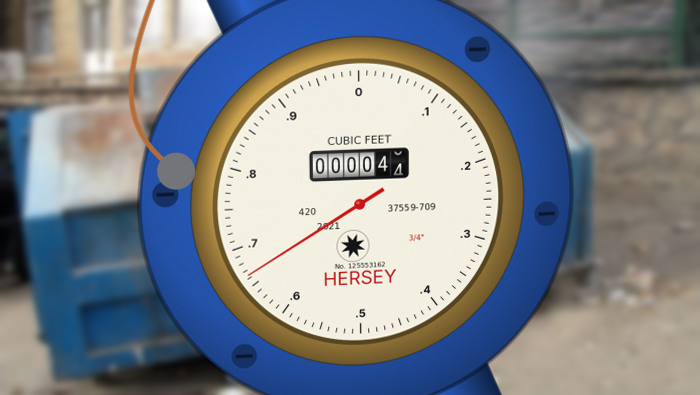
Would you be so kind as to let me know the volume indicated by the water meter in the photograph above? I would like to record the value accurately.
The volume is 43.66 ft³
